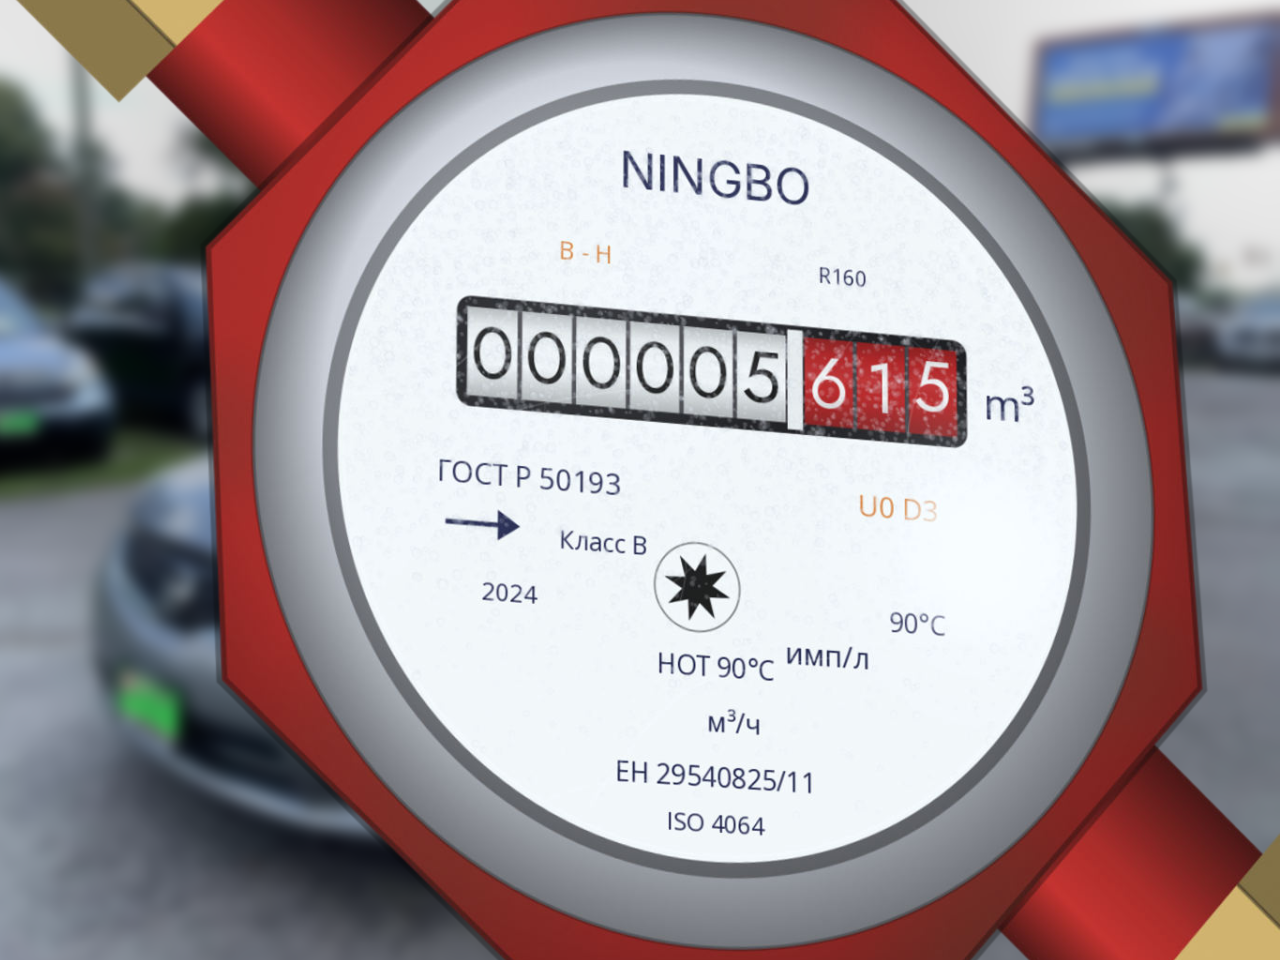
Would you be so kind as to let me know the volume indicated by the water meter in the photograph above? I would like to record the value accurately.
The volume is 5.615 m³
